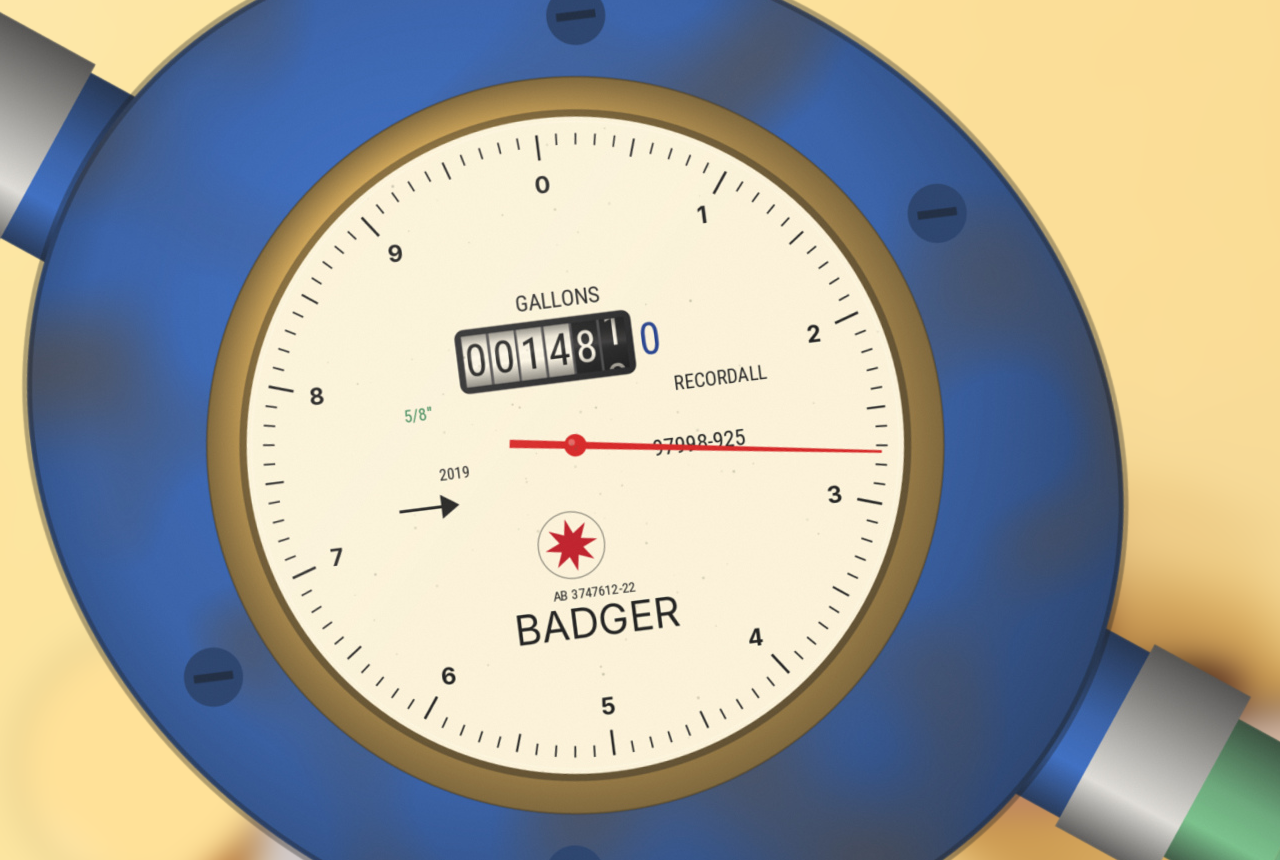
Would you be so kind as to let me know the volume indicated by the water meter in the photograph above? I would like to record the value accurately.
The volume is 14812.7 gal
